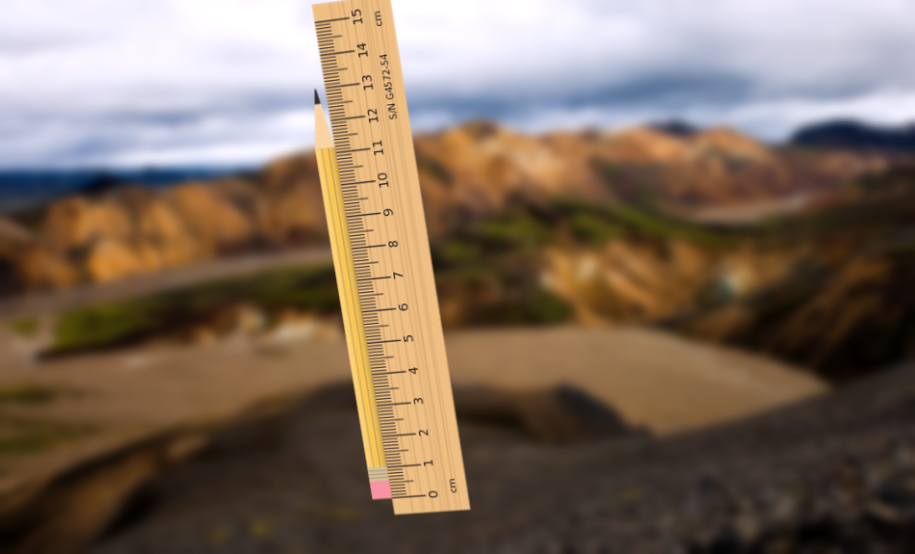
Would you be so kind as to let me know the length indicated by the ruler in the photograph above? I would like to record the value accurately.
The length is 13 cm
